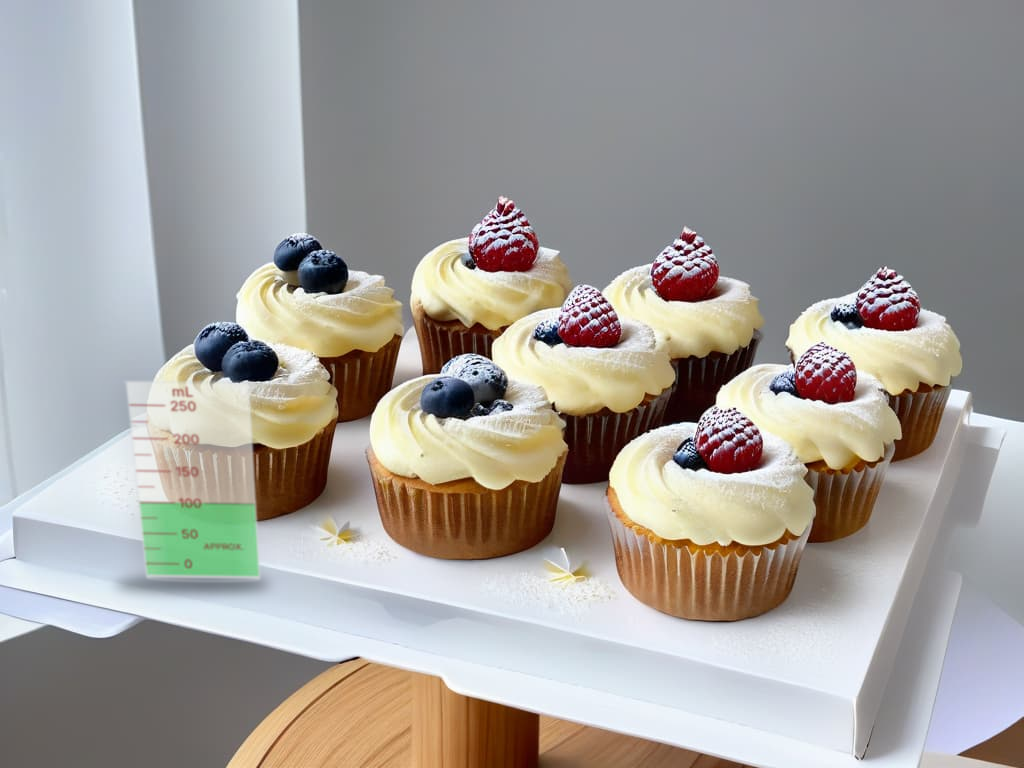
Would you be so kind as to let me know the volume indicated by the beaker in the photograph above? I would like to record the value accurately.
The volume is 100 mL
